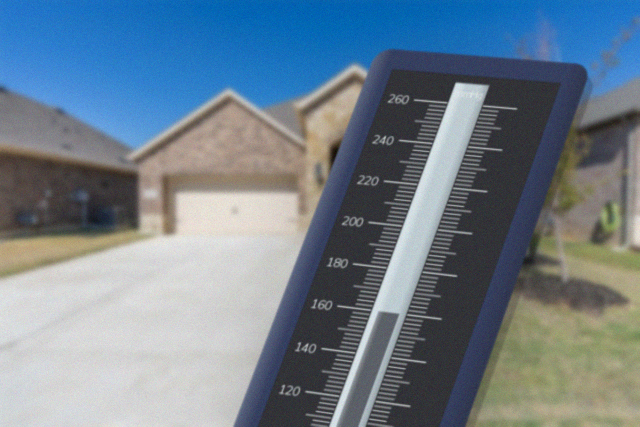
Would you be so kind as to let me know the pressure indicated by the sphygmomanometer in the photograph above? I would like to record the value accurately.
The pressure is 160 mmHg
